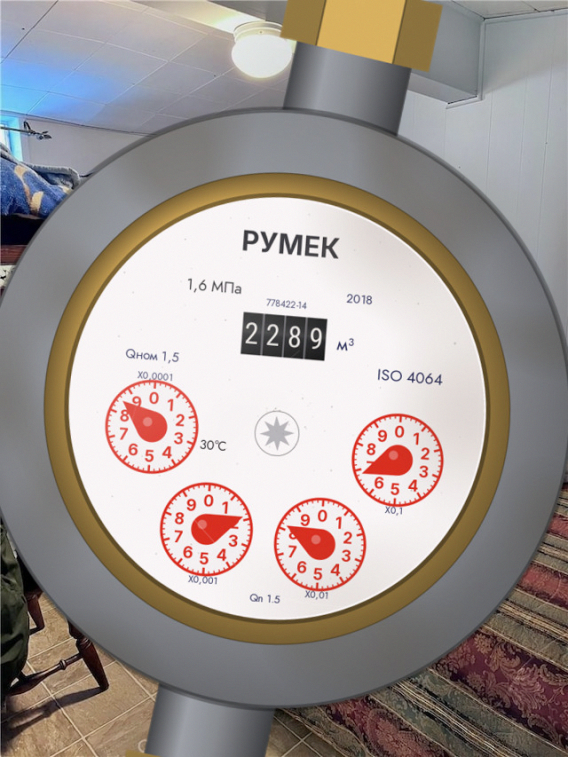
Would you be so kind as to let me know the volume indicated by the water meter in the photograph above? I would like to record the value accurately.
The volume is 2289.6818 m³
